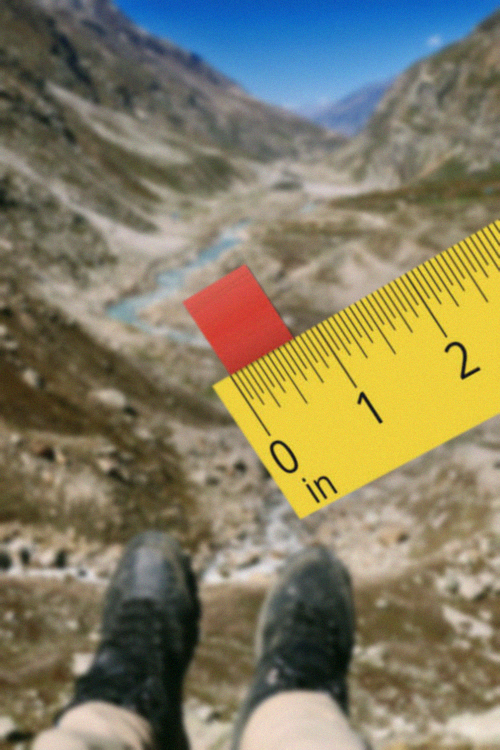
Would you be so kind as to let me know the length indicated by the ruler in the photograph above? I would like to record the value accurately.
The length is 0.75 in
